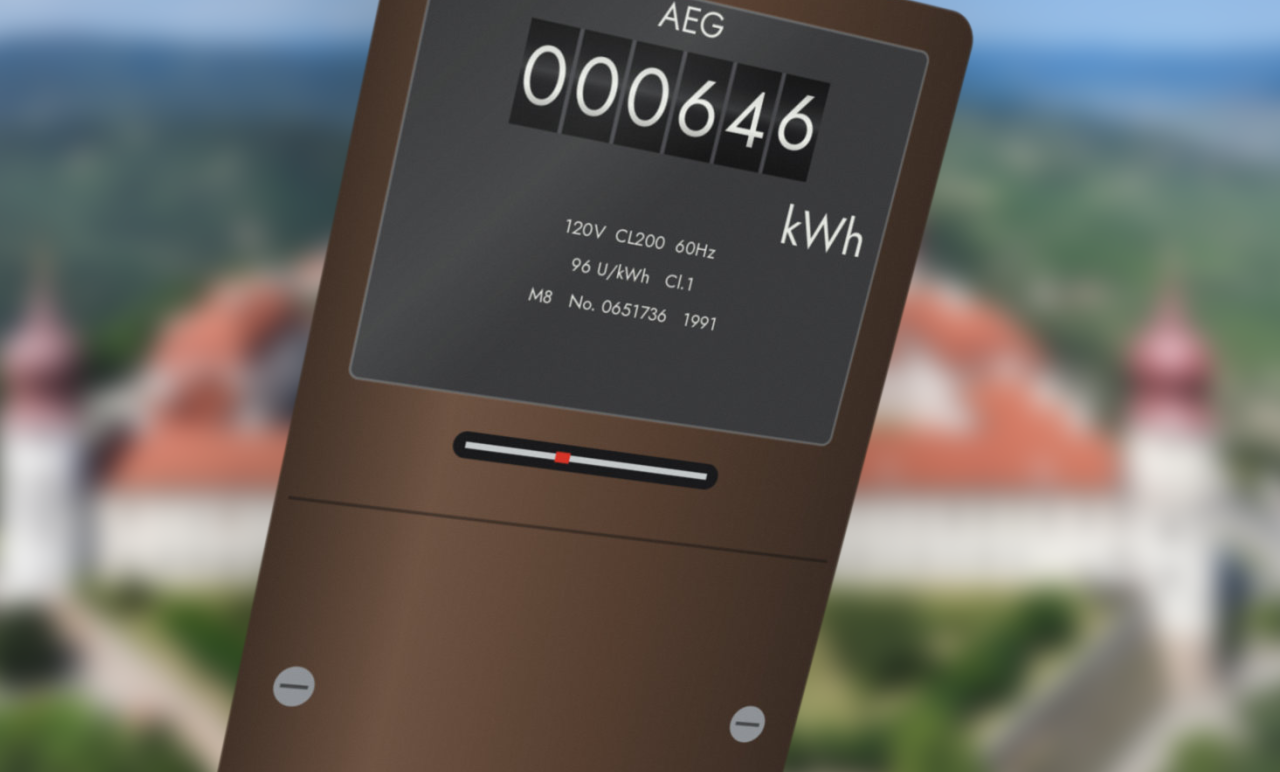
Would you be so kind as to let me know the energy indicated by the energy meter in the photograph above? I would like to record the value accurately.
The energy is 646 kWh
